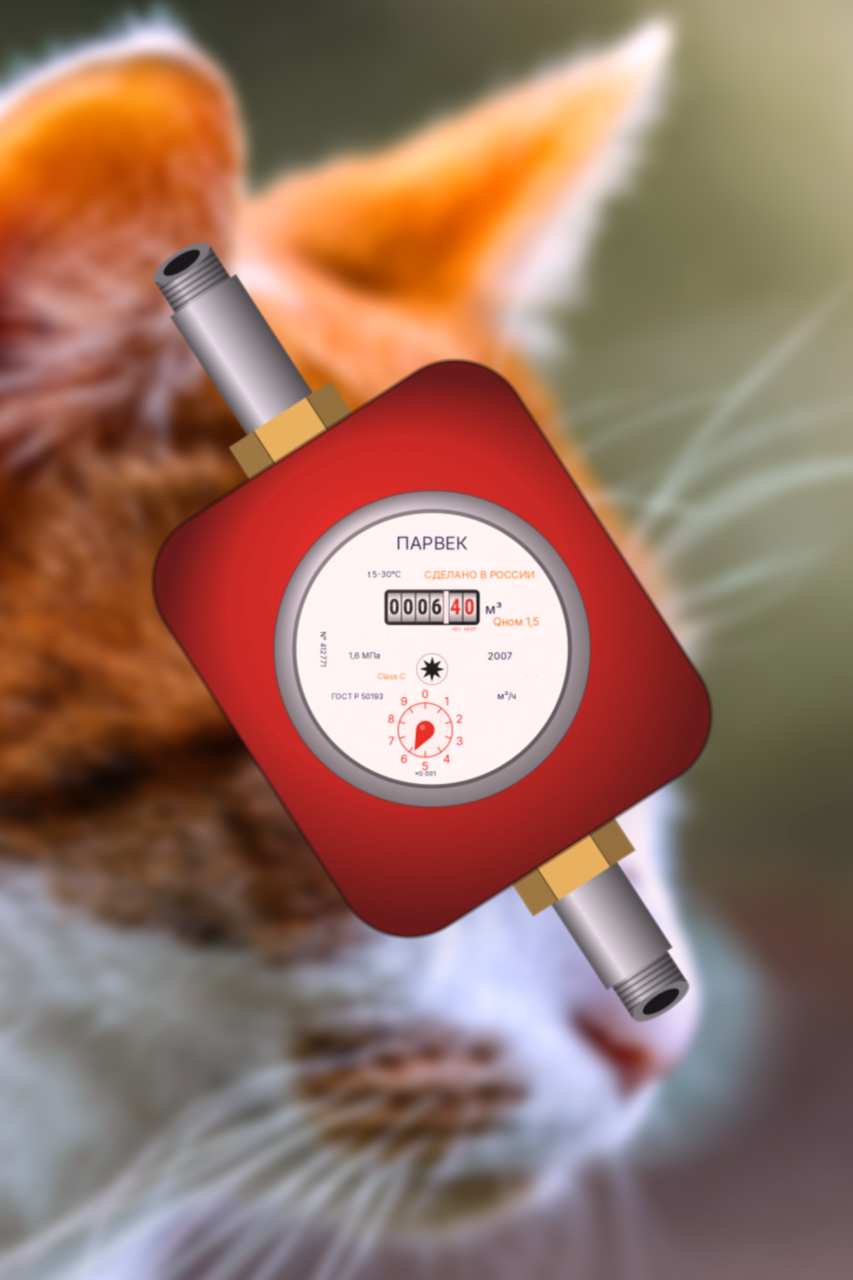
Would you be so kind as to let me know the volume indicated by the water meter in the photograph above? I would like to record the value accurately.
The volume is 6.405 m³
